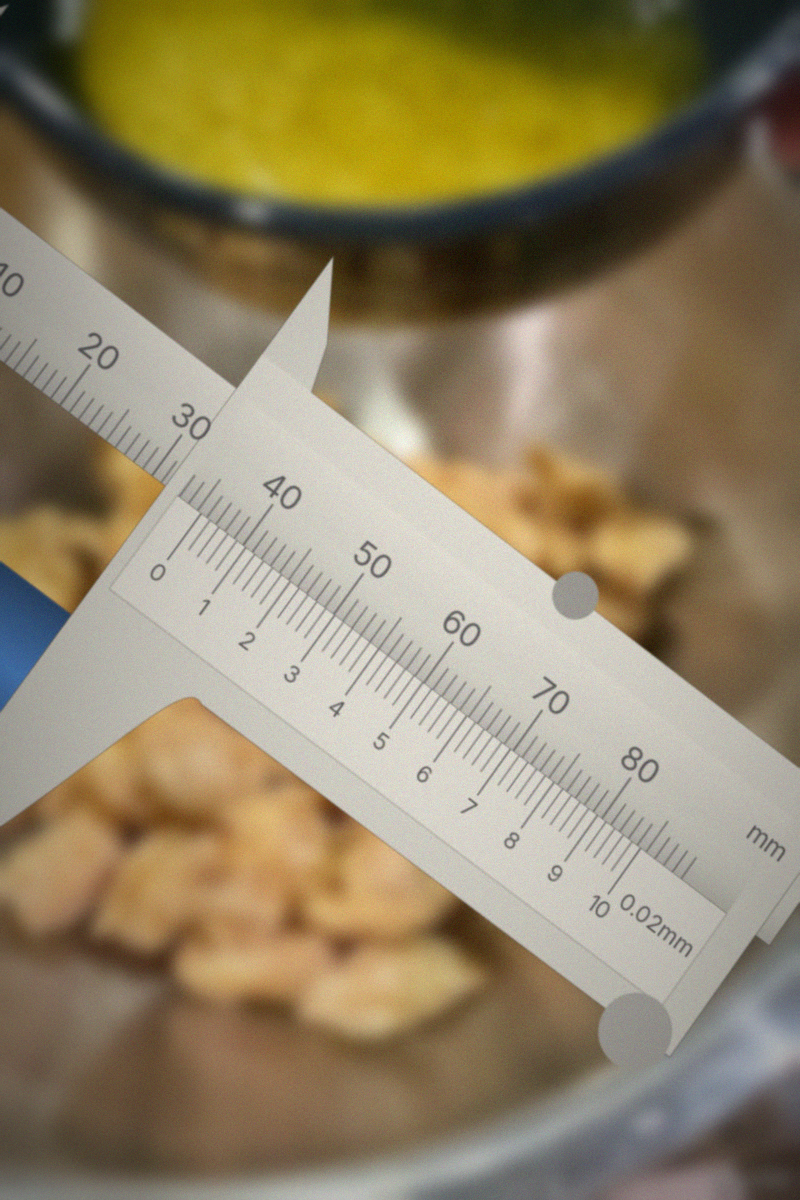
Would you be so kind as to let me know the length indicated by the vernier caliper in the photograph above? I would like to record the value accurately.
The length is 35.4 mm
